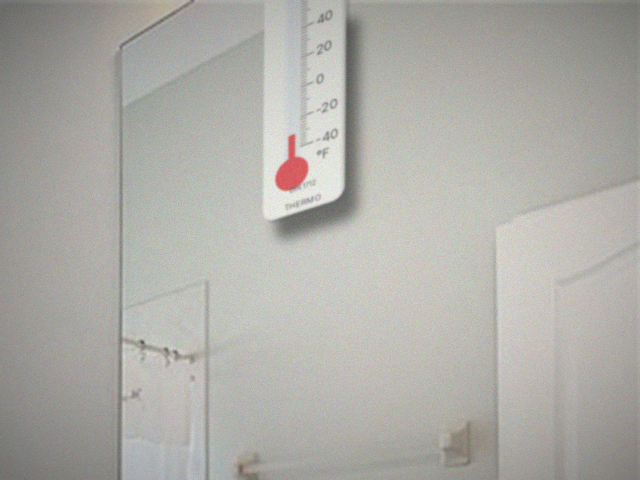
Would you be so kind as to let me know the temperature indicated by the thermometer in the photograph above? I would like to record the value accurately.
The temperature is -30 °F
